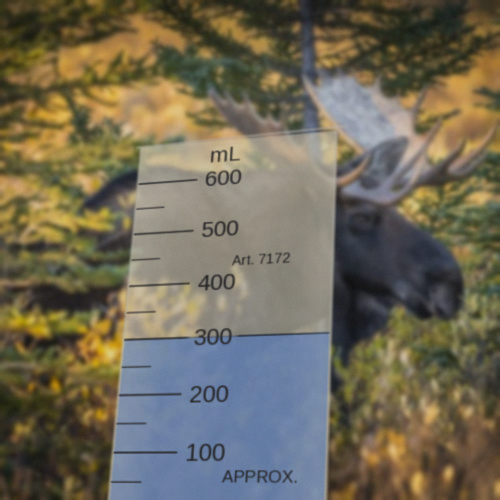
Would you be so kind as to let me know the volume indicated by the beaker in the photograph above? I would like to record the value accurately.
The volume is 300 mL
